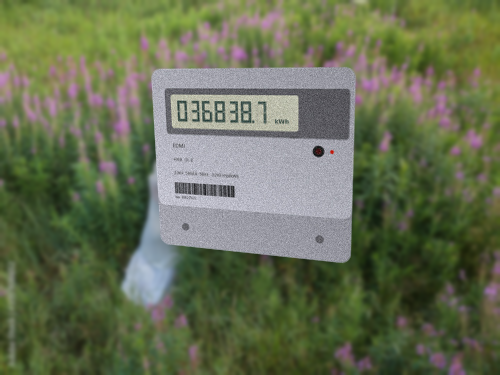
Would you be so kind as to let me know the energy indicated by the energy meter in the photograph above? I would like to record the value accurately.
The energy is 36838.7 kWh
